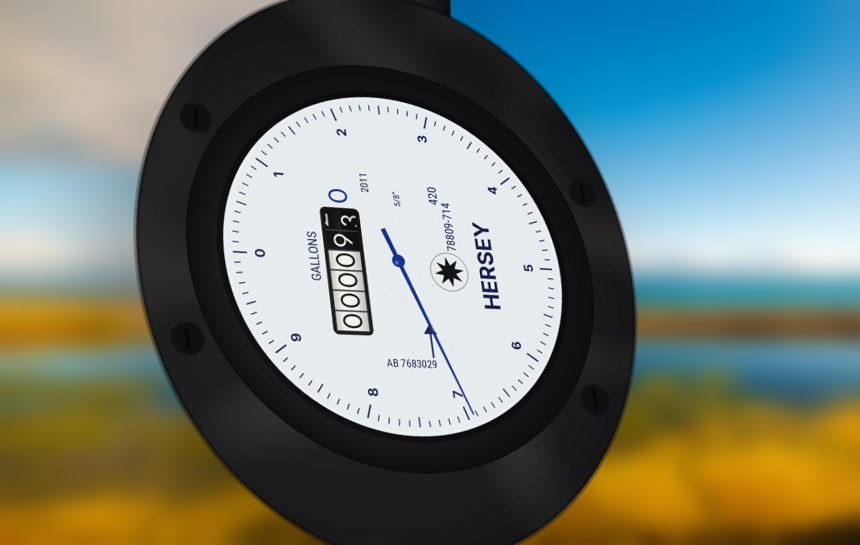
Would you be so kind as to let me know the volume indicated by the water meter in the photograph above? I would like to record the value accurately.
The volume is 926.9 gal
